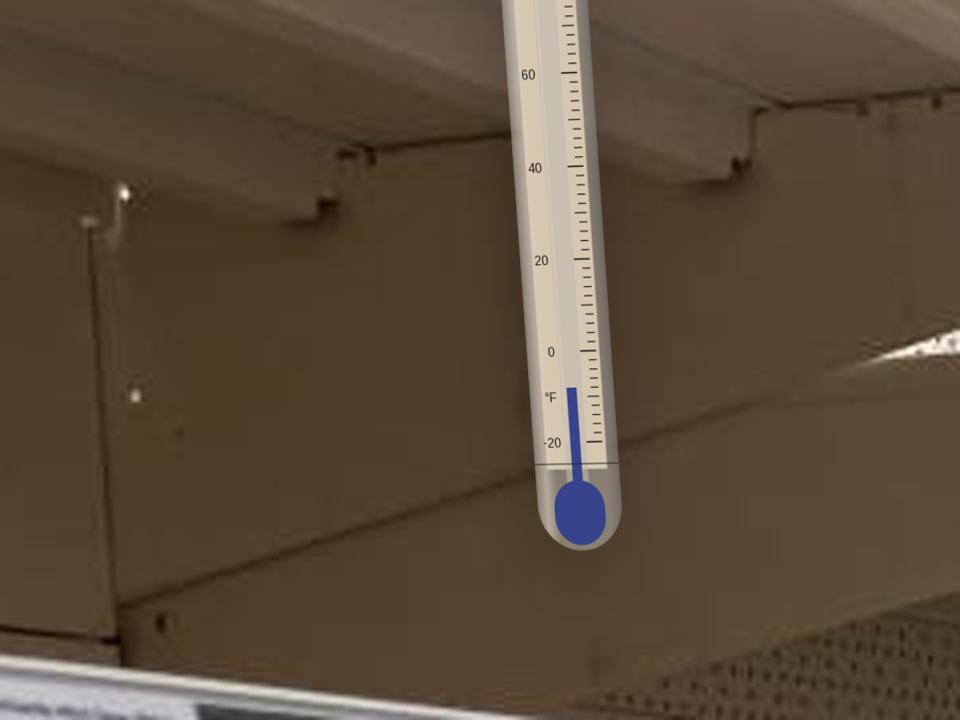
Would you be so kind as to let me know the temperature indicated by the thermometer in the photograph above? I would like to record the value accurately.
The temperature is -8 °F
